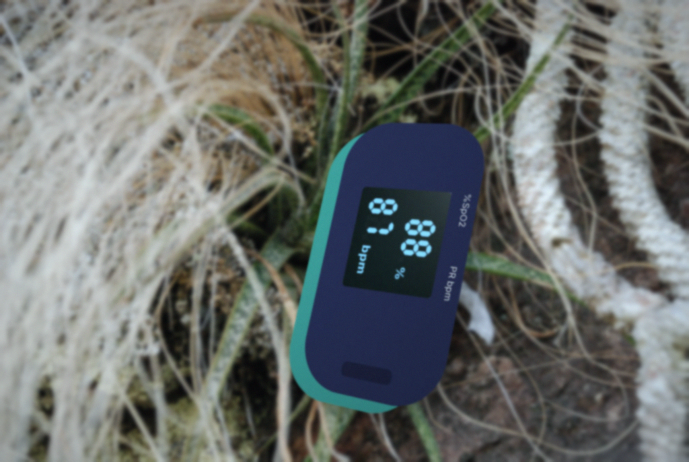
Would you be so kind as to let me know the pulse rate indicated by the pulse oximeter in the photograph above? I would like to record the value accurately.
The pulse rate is 87 bpm
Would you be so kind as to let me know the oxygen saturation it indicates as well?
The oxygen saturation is 88 %
